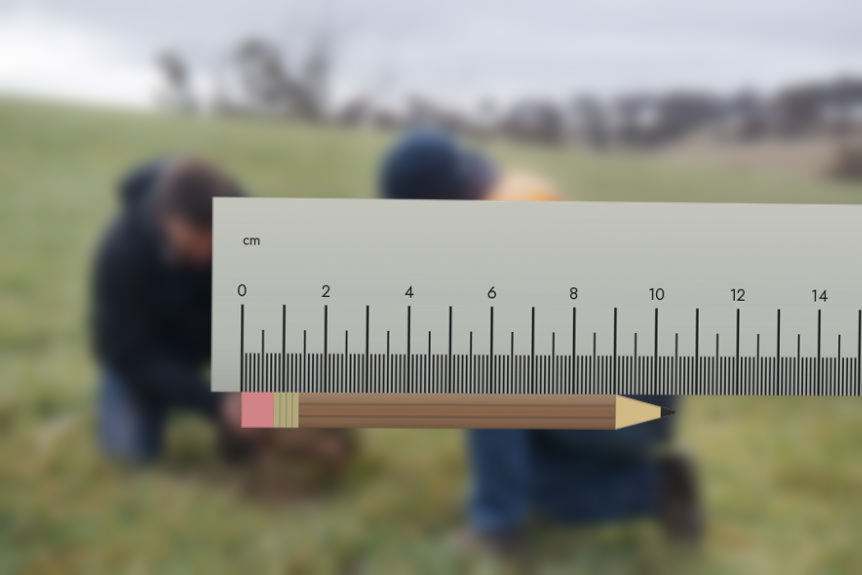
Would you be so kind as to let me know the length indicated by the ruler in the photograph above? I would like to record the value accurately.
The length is 10.5 cm
